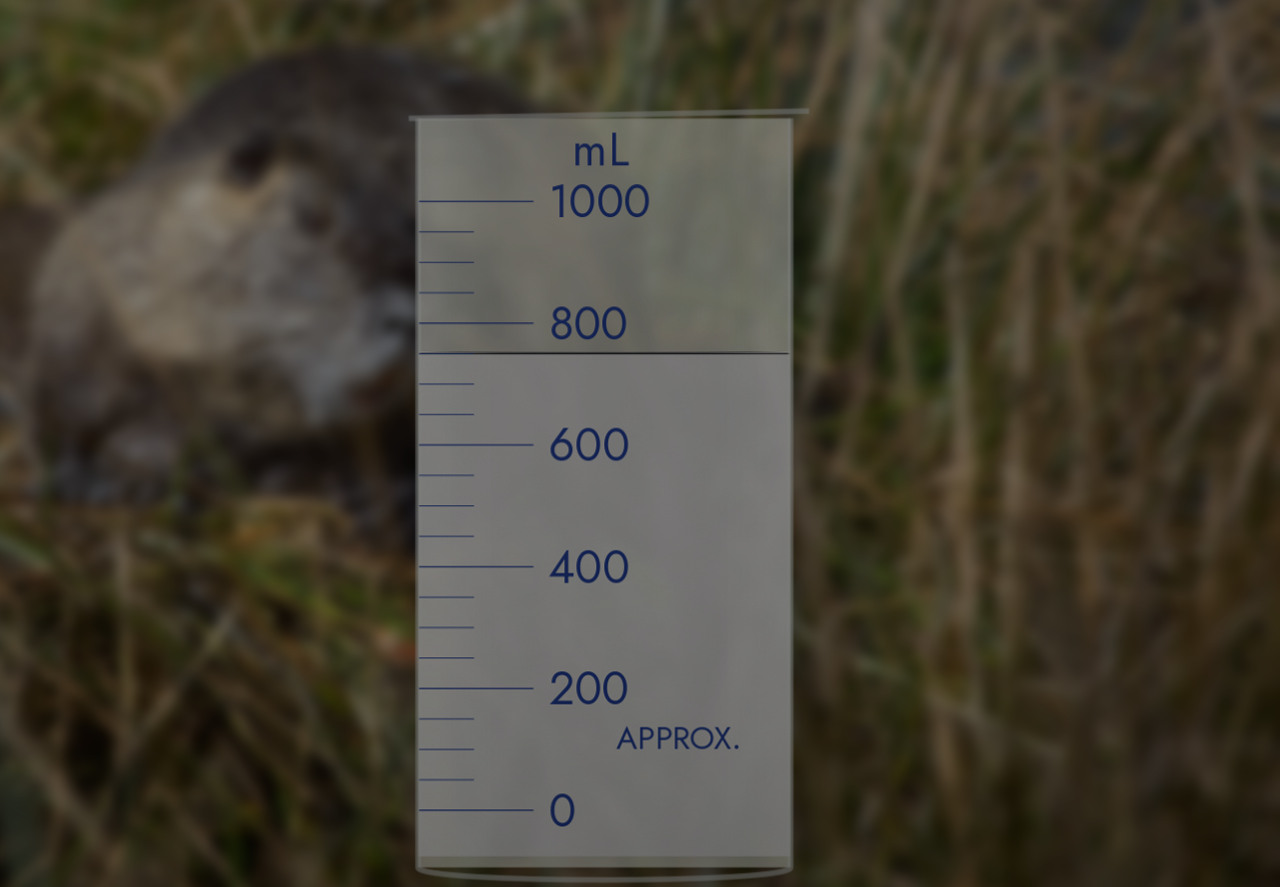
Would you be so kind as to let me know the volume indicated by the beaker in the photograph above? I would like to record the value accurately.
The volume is 750 mL
